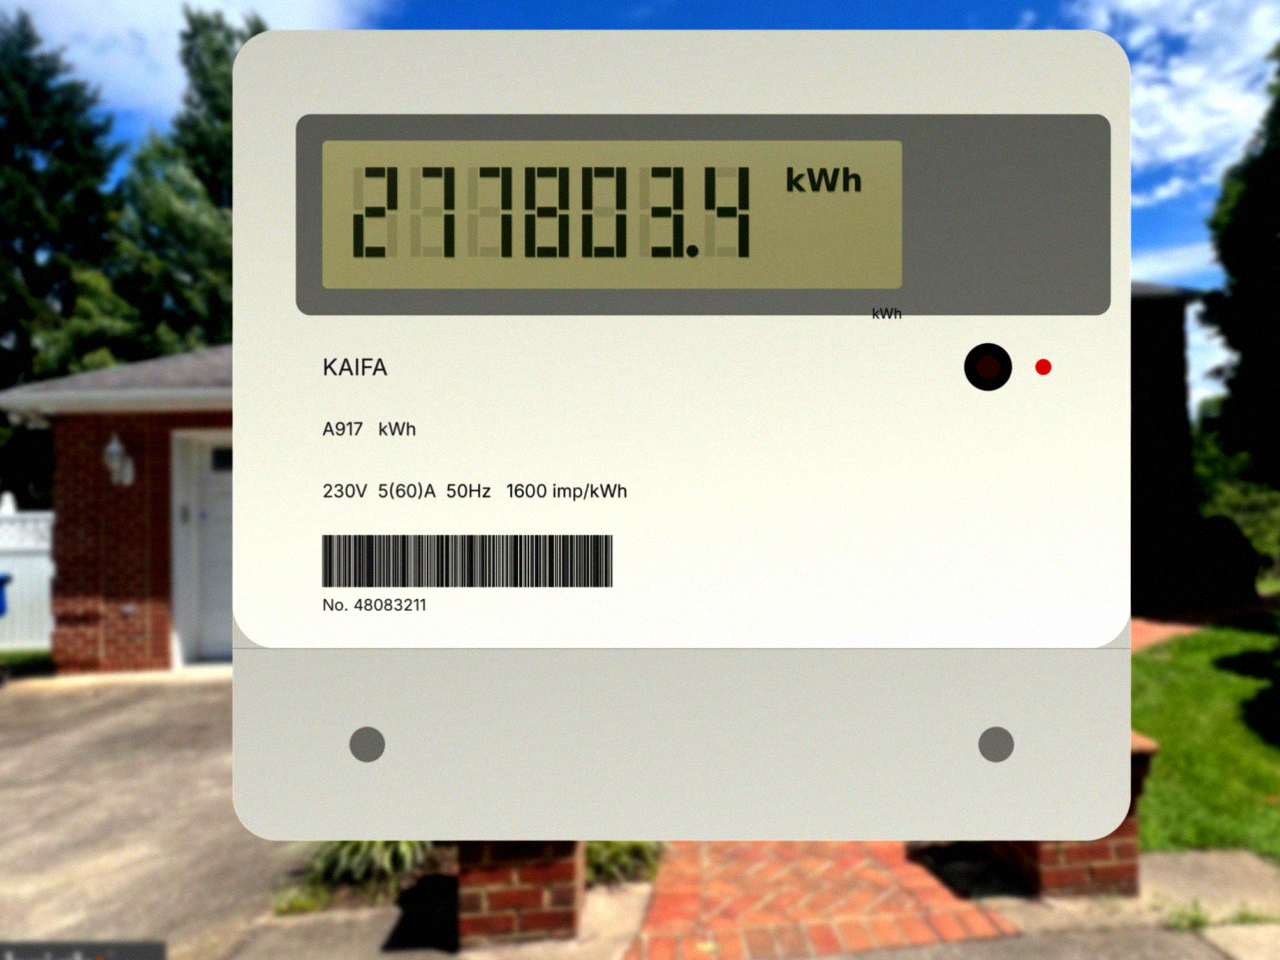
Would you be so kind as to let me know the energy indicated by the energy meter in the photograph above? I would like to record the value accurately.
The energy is 277803.4 kWh
